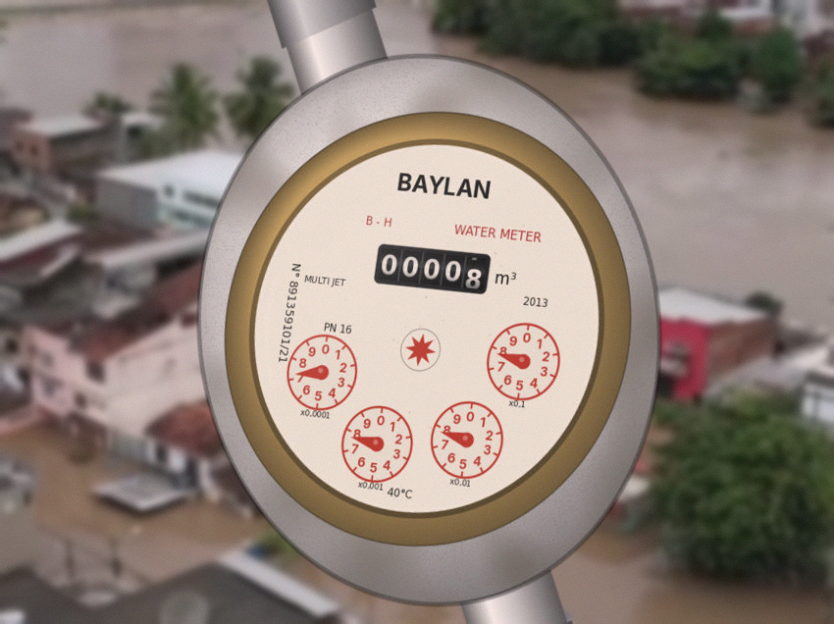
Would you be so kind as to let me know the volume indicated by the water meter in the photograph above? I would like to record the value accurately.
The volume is 7.7777 m³
